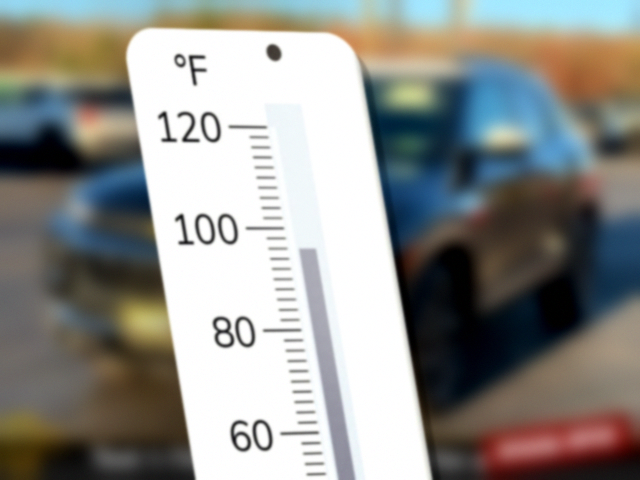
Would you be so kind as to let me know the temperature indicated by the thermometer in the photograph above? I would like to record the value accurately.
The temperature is 96 °F
